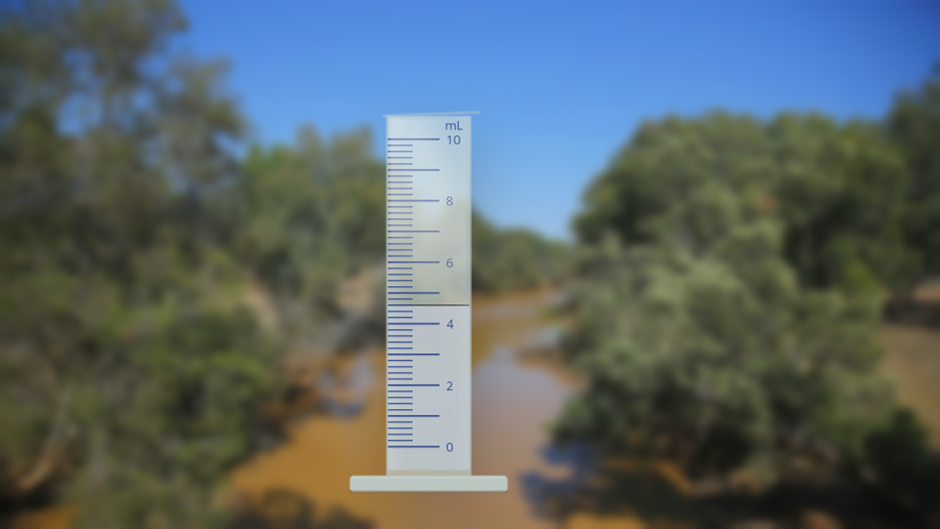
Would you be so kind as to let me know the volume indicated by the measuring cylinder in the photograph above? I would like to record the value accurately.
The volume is 4.6 mL
